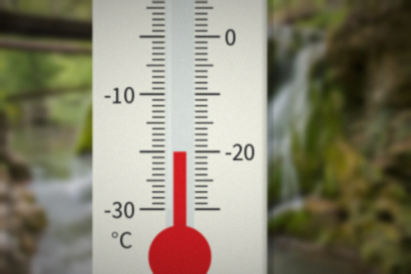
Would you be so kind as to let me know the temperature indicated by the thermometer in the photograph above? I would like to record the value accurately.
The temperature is -20 °C
